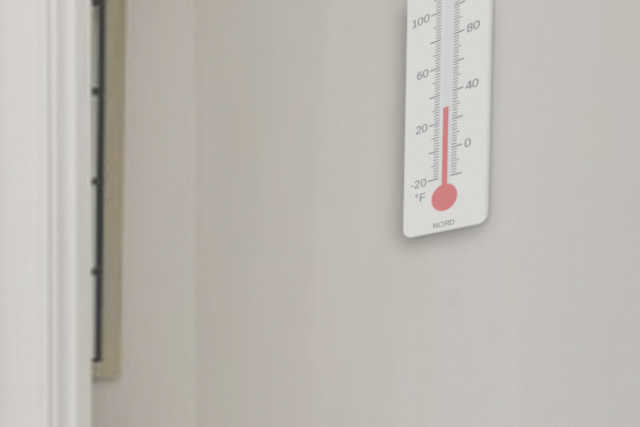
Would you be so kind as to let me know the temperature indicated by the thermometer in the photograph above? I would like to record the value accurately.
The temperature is 30 °F
